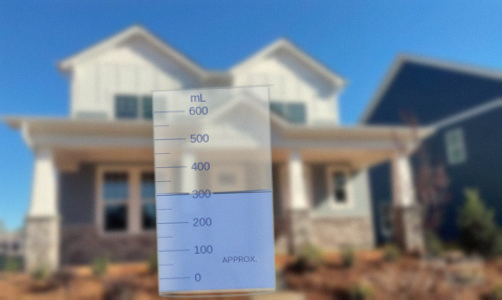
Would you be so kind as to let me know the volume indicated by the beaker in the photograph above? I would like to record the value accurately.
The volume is 300 mL
